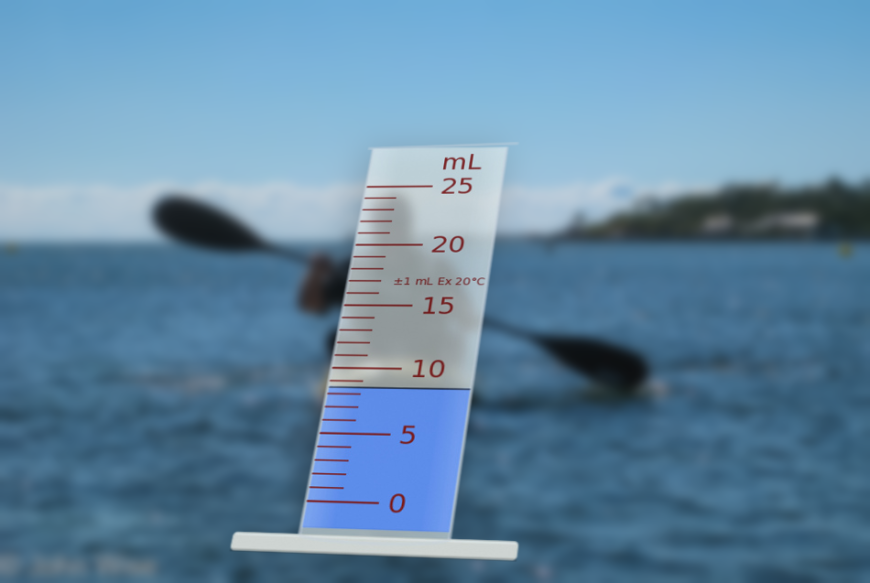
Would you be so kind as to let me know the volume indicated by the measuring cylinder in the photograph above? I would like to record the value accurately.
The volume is 8.5 mL
